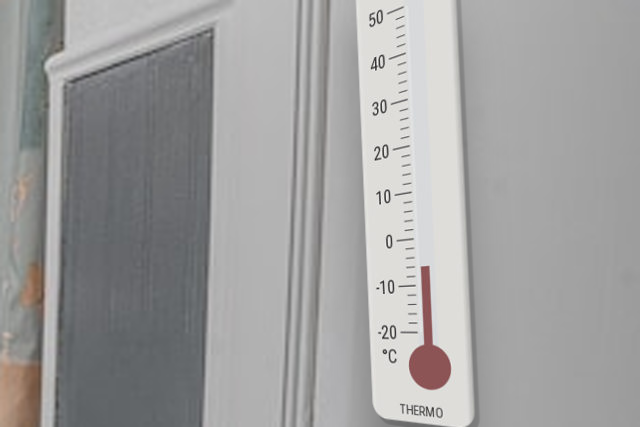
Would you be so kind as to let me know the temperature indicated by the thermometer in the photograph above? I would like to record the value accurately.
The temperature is -6 °C
